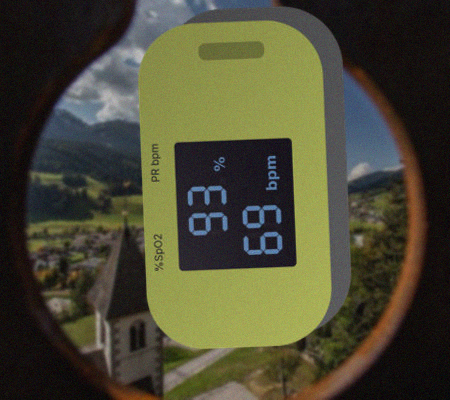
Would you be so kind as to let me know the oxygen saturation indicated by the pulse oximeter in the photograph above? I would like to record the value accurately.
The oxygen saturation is 93 %
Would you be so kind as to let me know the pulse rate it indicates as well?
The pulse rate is 69 bpm
